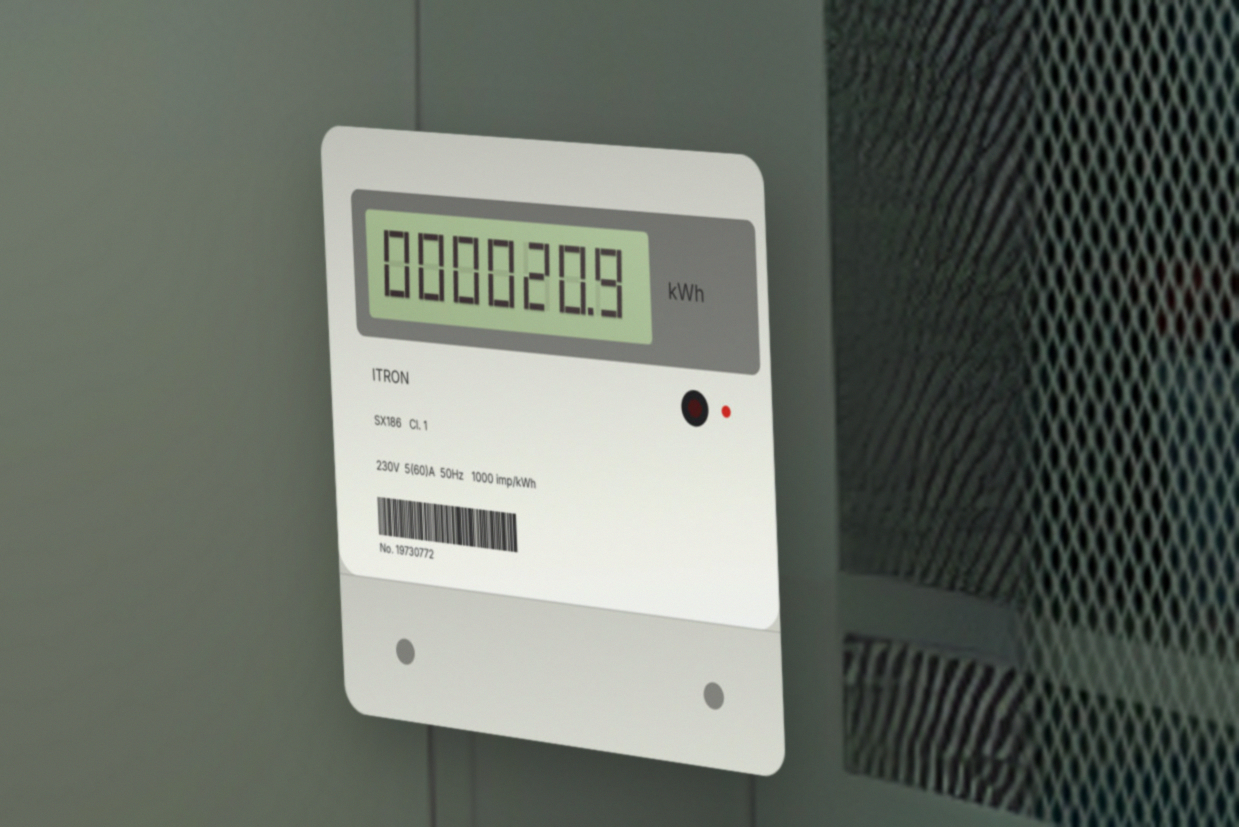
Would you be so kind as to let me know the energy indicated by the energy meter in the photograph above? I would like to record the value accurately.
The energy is 20.9 kWh
